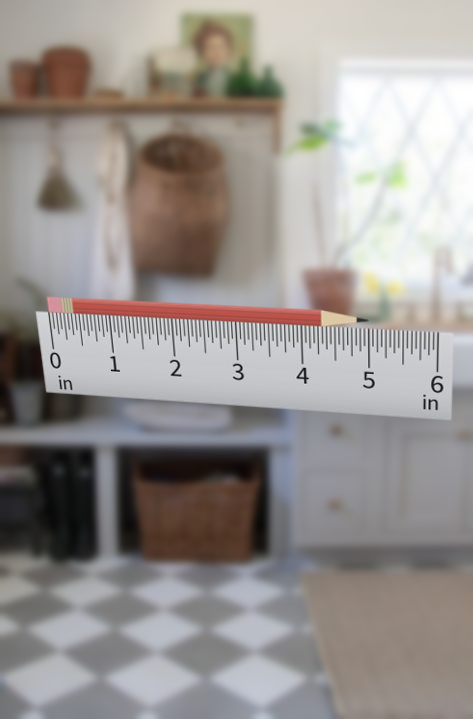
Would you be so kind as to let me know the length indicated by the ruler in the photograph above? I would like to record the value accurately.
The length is 5 in
